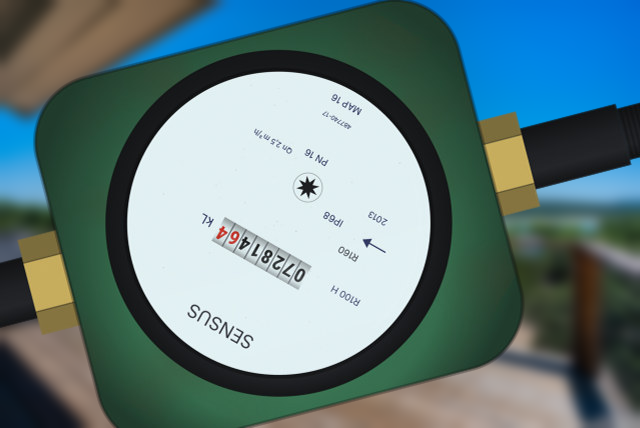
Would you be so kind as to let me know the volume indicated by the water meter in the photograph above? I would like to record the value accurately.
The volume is 72814.64 kL
